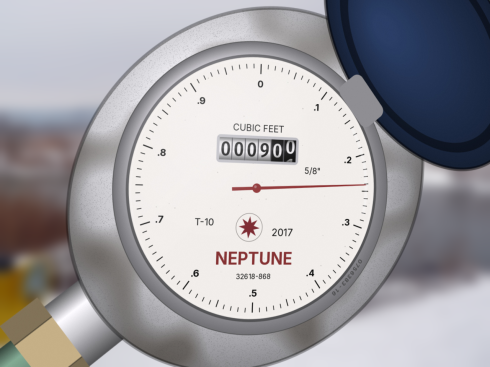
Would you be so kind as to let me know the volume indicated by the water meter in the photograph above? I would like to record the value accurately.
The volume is 900.24 ft³
